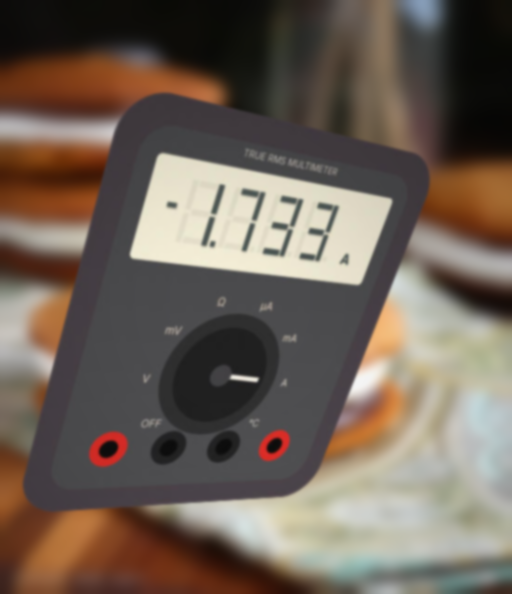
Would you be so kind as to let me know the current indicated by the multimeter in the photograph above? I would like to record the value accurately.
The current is -1.733 A
